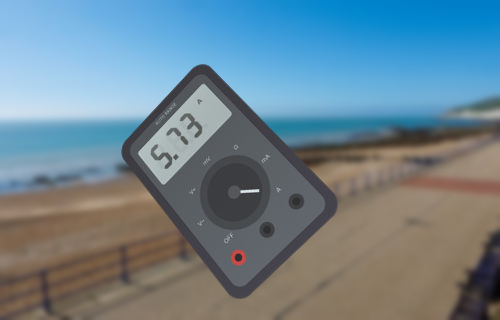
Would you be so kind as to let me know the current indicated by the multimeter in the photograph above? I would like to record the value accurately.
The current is 5.73 A
